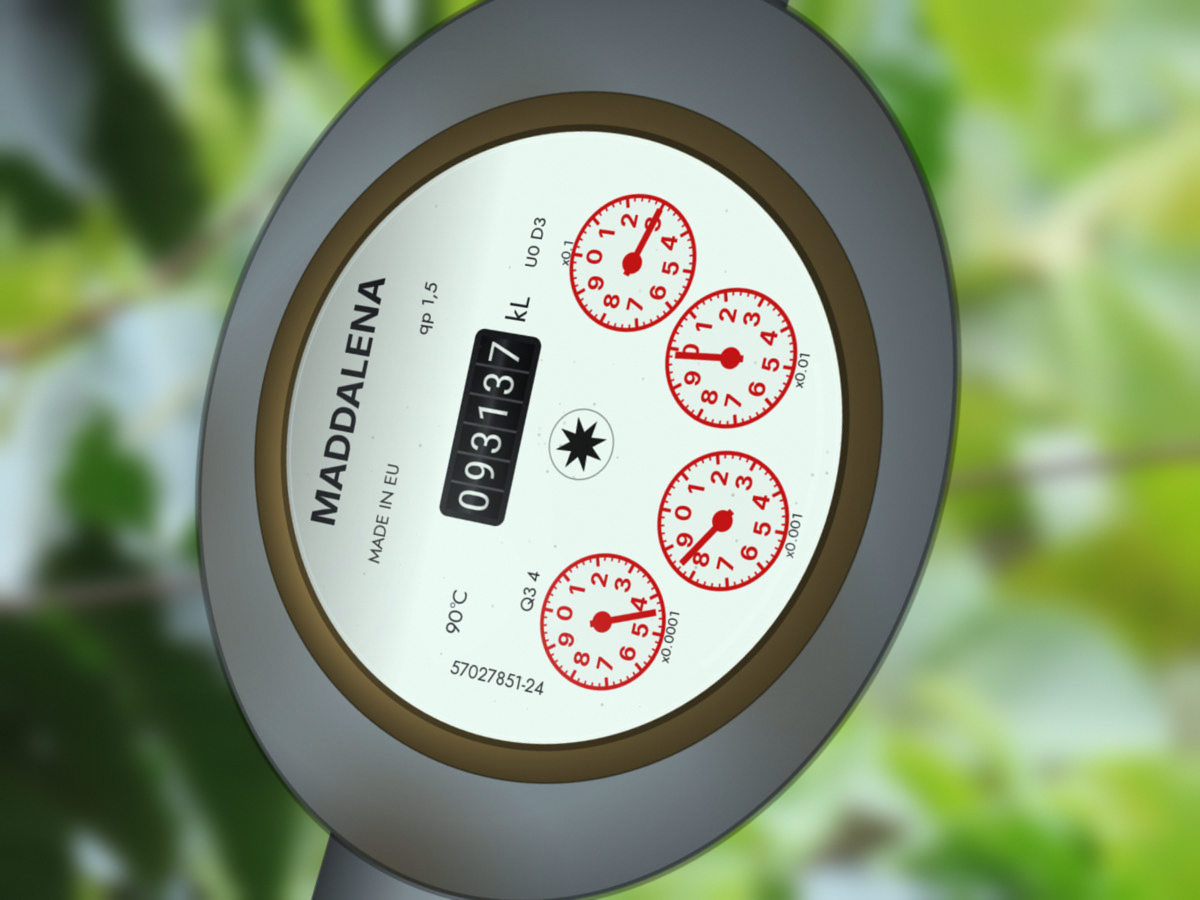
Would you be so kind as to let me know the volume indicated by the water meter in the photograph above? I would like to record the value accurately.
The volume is 93137.2984 kL
